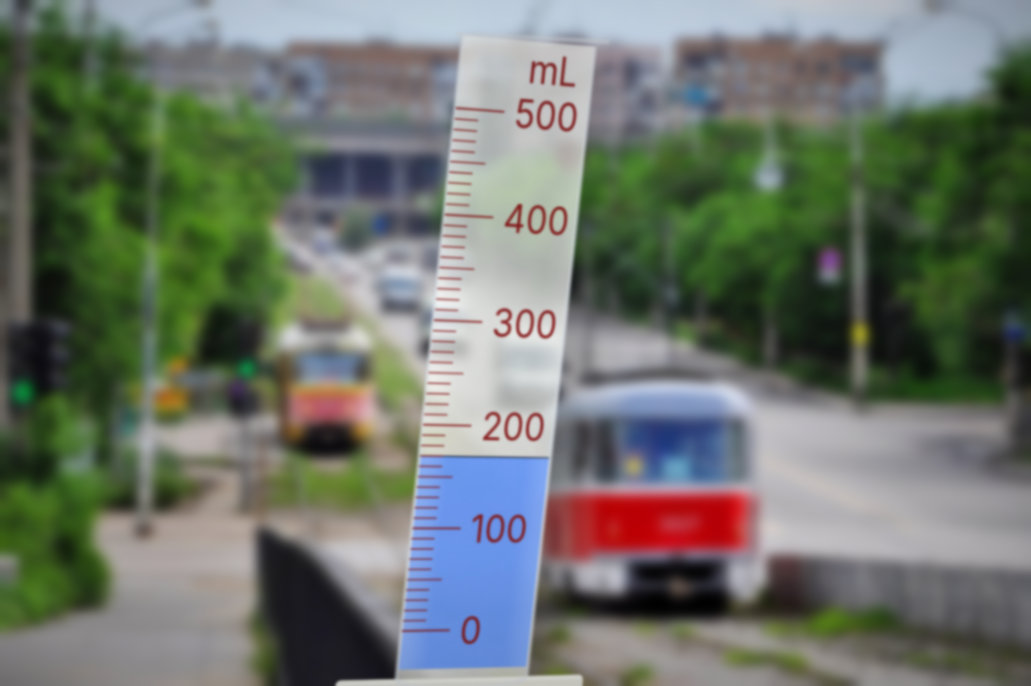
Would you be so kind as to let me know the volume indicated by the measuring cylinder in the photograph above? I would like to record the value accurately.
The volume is 170 mL
